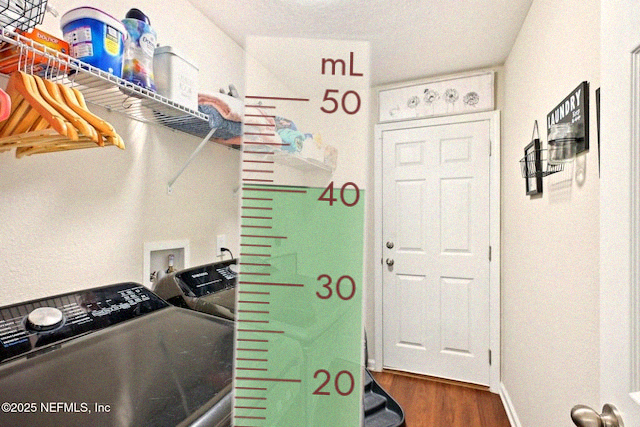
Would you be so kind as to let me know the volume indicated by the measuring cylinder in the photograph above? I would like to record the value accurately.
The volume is 40.5 mL
